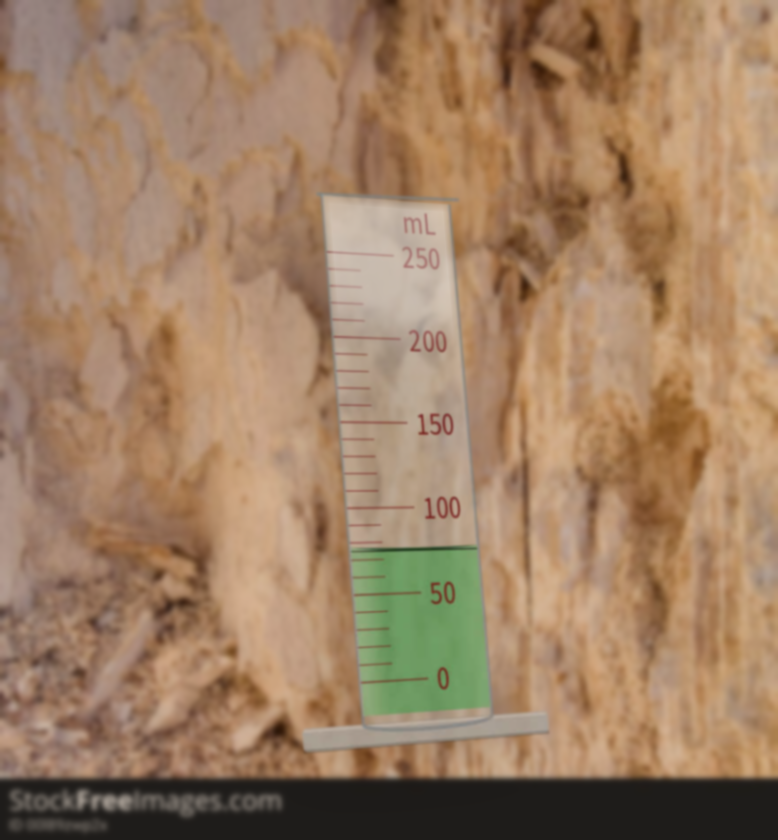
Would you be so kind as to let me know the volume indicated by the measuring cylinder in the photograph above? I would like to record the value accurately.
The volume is 75 mL
